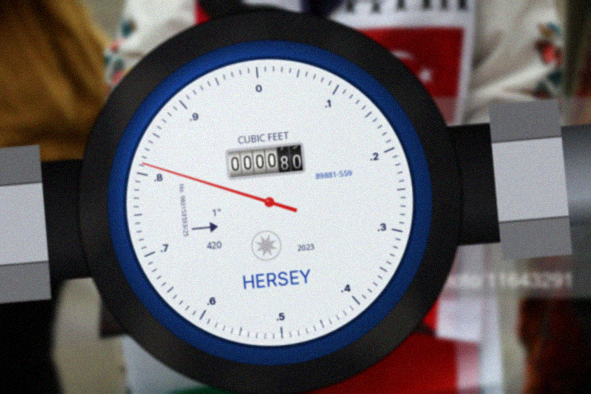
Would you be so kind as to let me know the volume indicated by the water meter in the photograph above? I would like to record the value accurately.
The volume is 79.81 ft³
